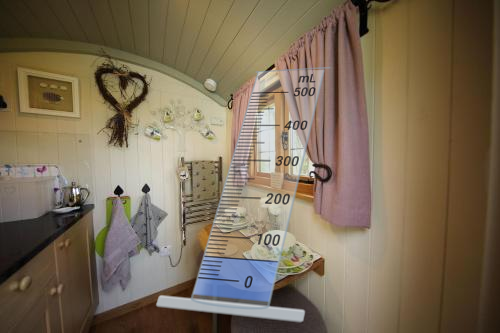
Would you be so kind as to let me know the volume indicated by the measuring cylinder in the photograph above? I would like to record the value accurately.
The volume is 50 mL
